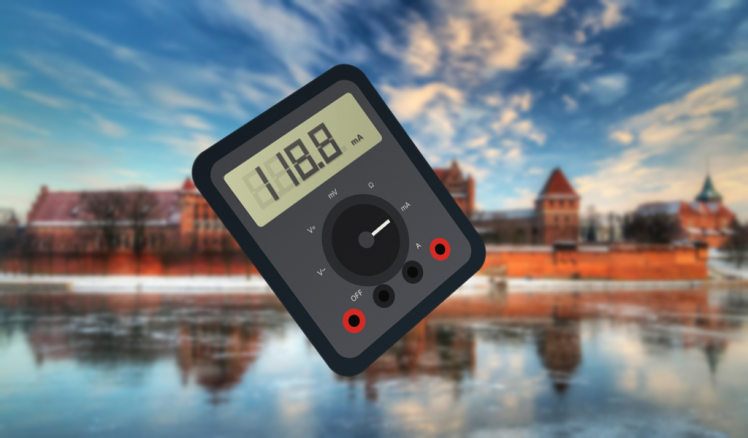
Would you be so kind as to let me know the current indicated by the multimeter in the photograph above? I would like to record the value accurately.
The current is 118.8 mA
